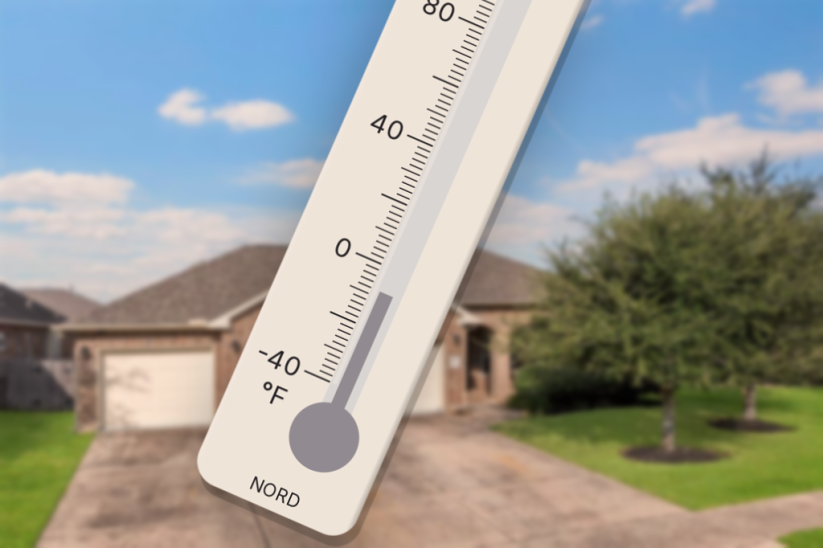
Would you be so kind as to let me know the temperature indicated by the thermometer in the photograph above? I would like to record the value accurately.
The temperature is -8 °F
